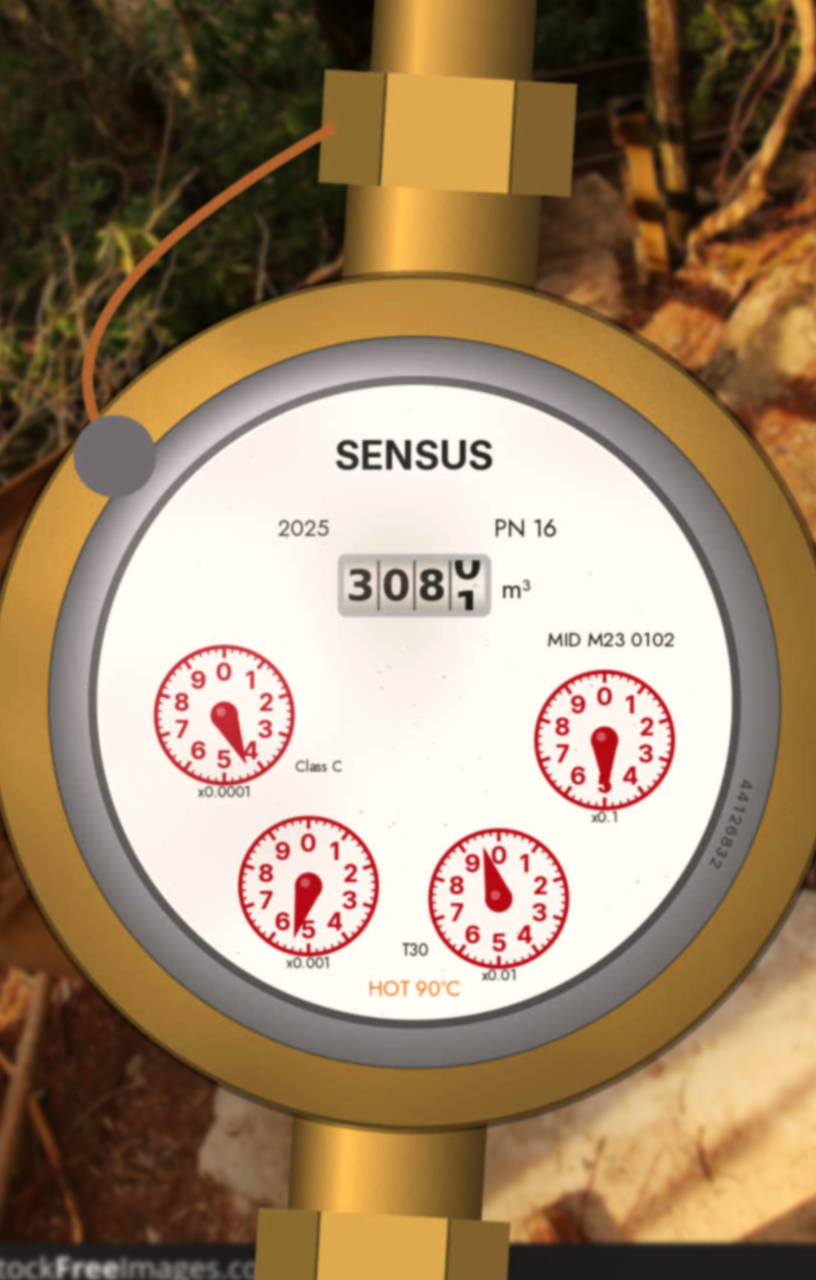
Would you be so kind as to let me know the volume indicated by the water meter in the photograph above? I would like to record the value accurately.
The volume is 3080.4954 m³
